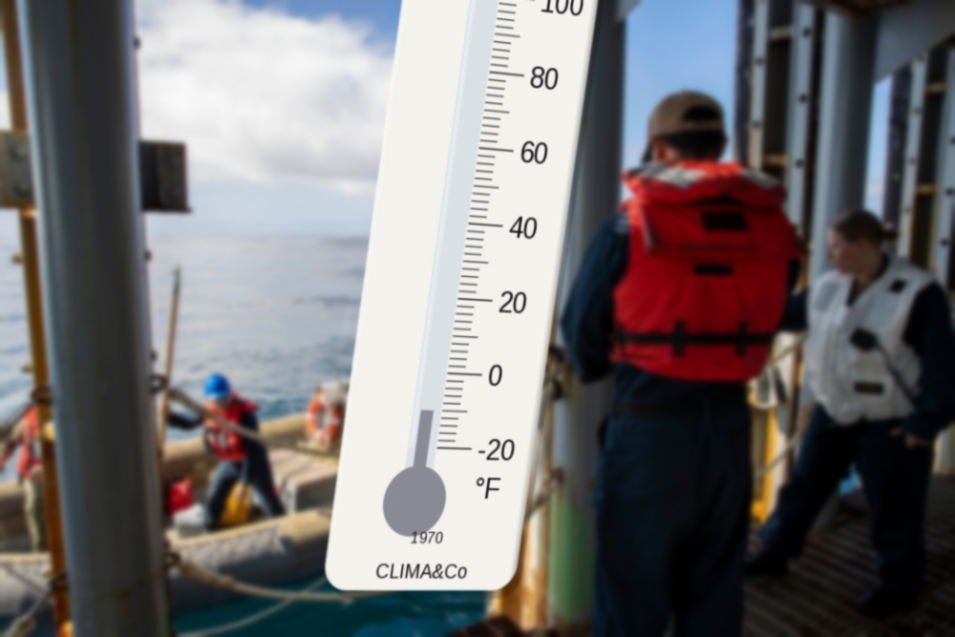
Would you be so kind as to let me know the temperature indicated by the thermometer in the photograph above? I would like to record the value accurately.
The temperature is -10 °F
